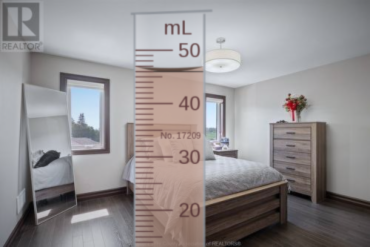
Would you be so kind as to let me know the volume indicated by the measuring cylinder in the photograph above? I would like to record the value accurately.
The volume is 46 mL
